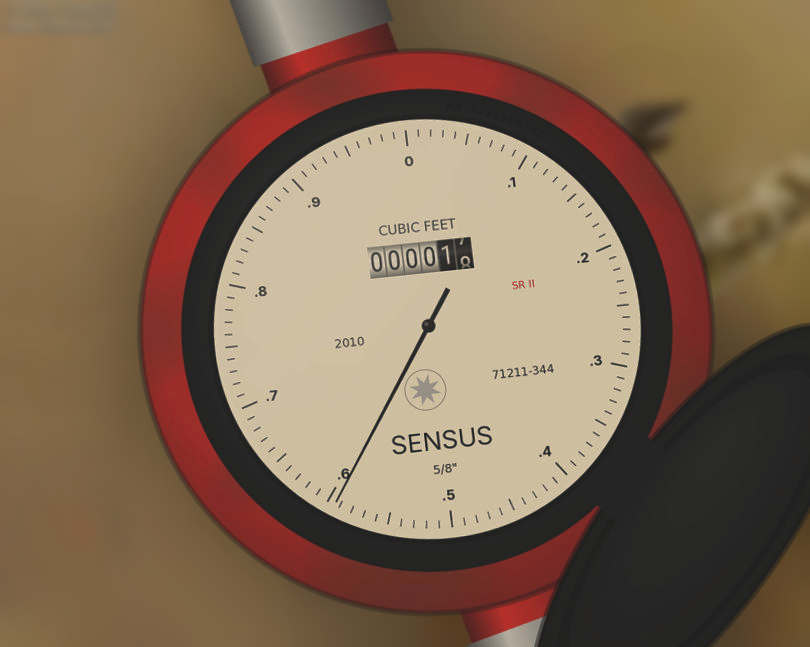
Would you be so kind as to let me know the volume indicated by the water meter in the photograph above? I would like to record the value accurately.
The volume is 17.59 ft³
